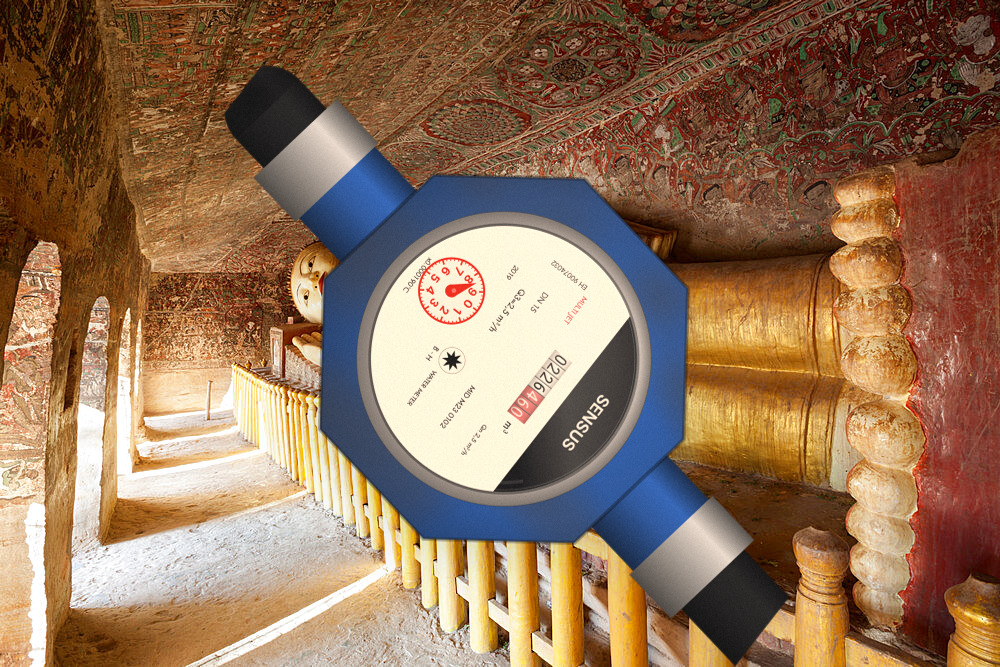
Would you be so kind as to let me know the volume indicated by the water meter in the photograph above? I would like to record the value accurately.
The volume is 226.4598 m³
